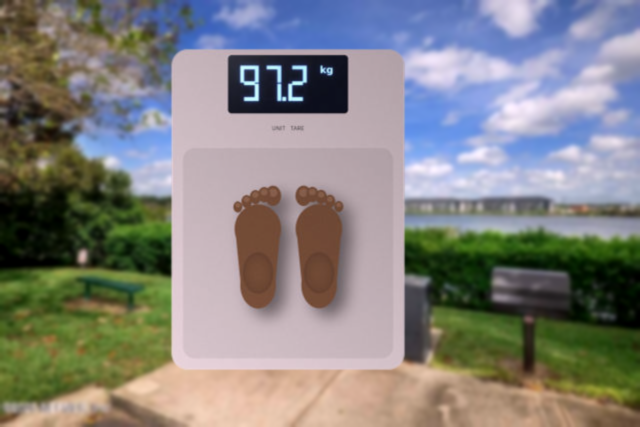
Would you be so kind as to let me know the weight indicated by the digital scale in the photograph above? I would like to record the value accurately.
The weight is 97.2 kg
